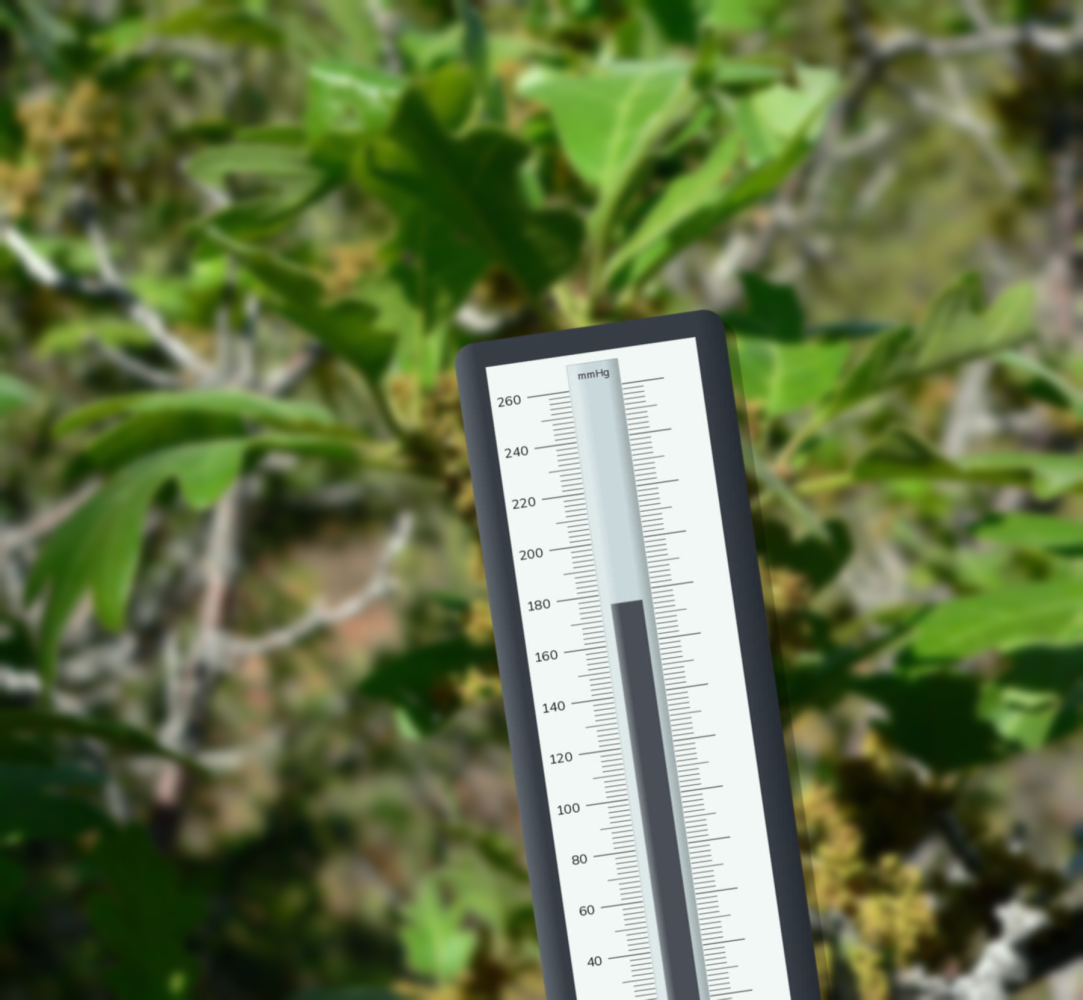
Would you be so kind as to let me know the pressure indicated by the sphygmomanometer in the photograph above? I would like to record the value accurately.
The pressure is 176 mmHg
